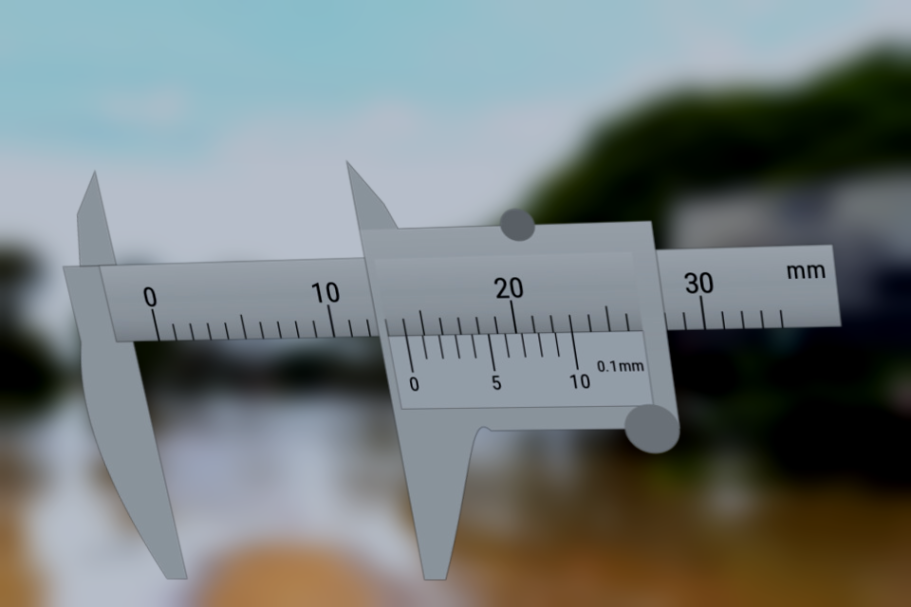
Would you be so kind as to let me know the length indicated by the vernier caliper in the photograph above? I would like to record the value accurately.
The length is 14.0 mm
